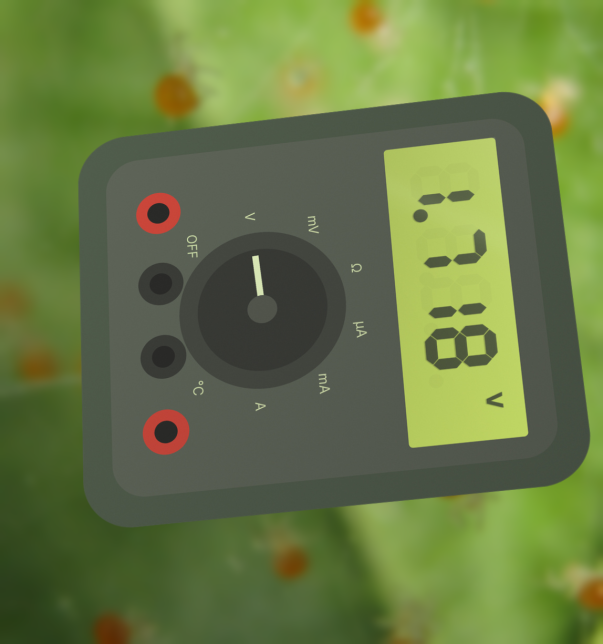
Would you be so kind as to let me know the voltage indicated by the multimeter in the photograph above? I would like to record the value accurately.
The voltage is 1.718 V
